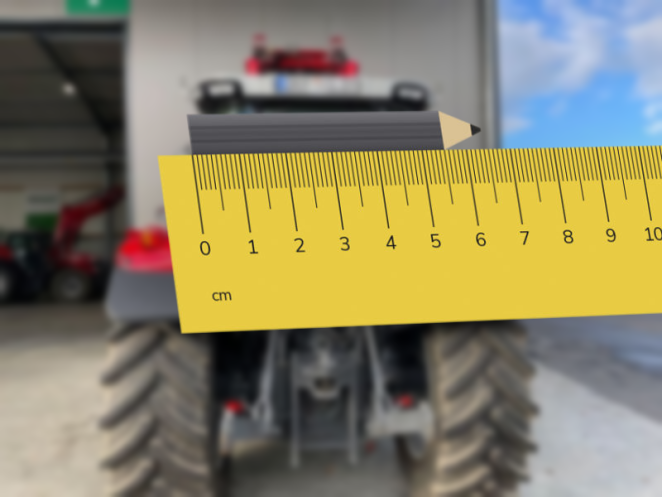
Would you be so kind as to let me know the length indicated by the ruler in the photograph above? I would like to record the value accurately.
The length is 6.4 cm
